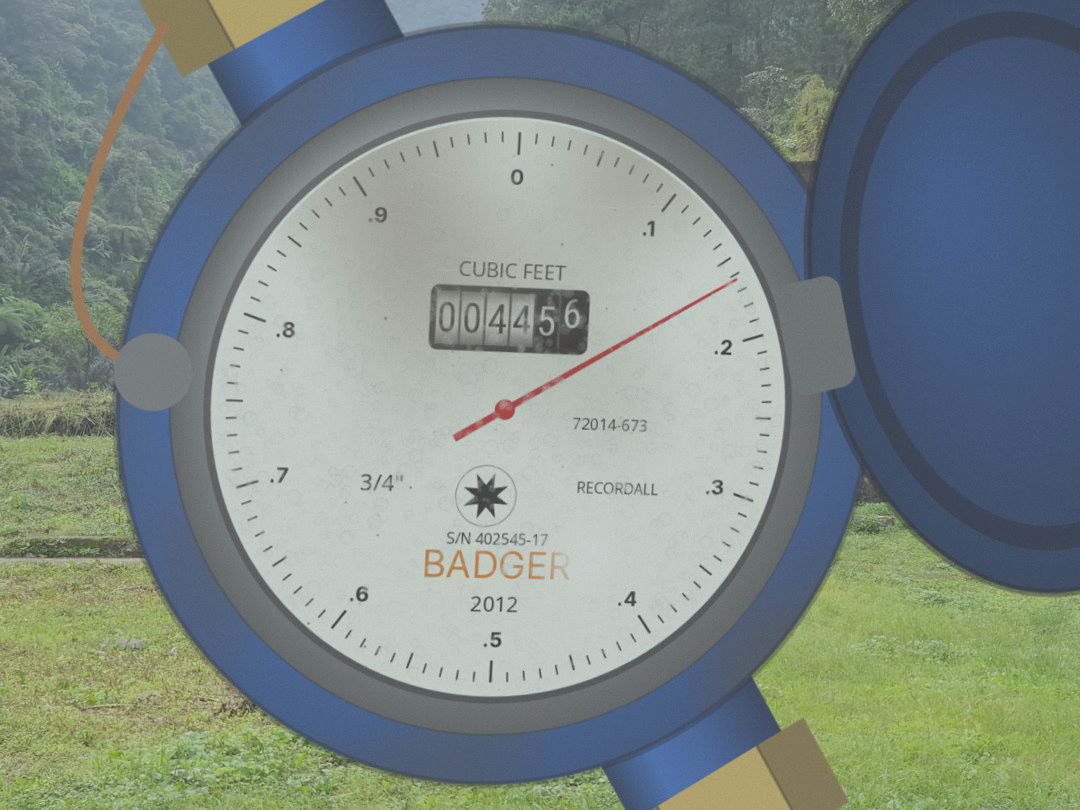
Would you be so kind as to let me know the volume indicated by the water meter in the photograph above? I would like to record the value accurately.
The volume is 4456.16 ft³
